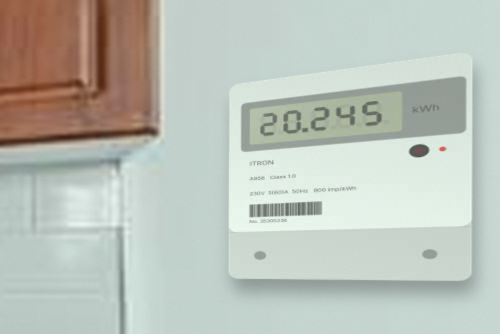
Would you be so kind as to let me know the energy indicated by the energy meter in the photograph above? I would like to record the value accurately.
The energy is 20.245 kWh
